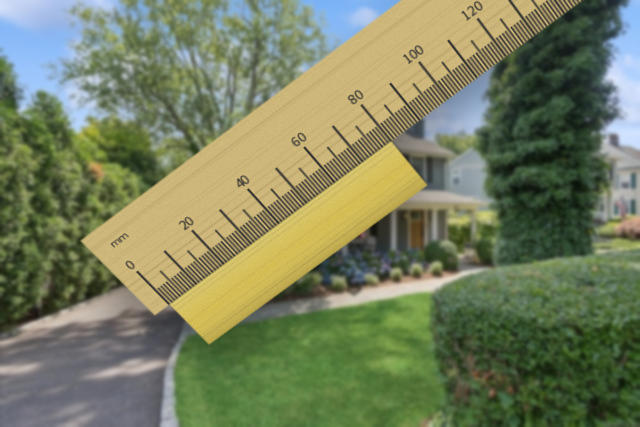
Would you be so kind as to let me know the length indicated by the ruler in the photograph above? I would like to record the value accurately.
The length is 80 mm
